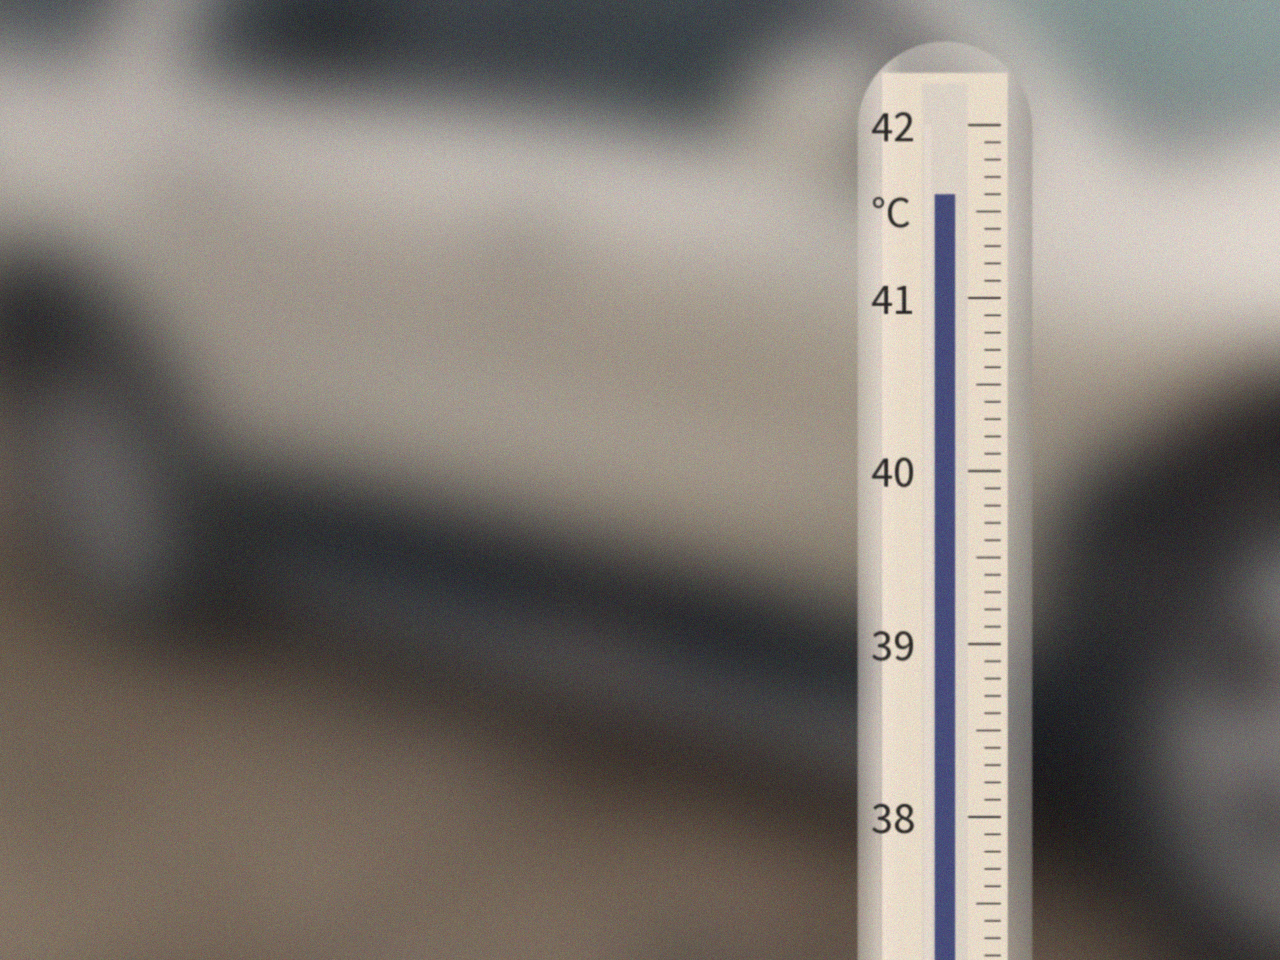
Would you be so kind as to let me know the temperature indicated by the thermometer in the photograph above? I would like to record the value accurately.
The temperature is 41.6 °C
